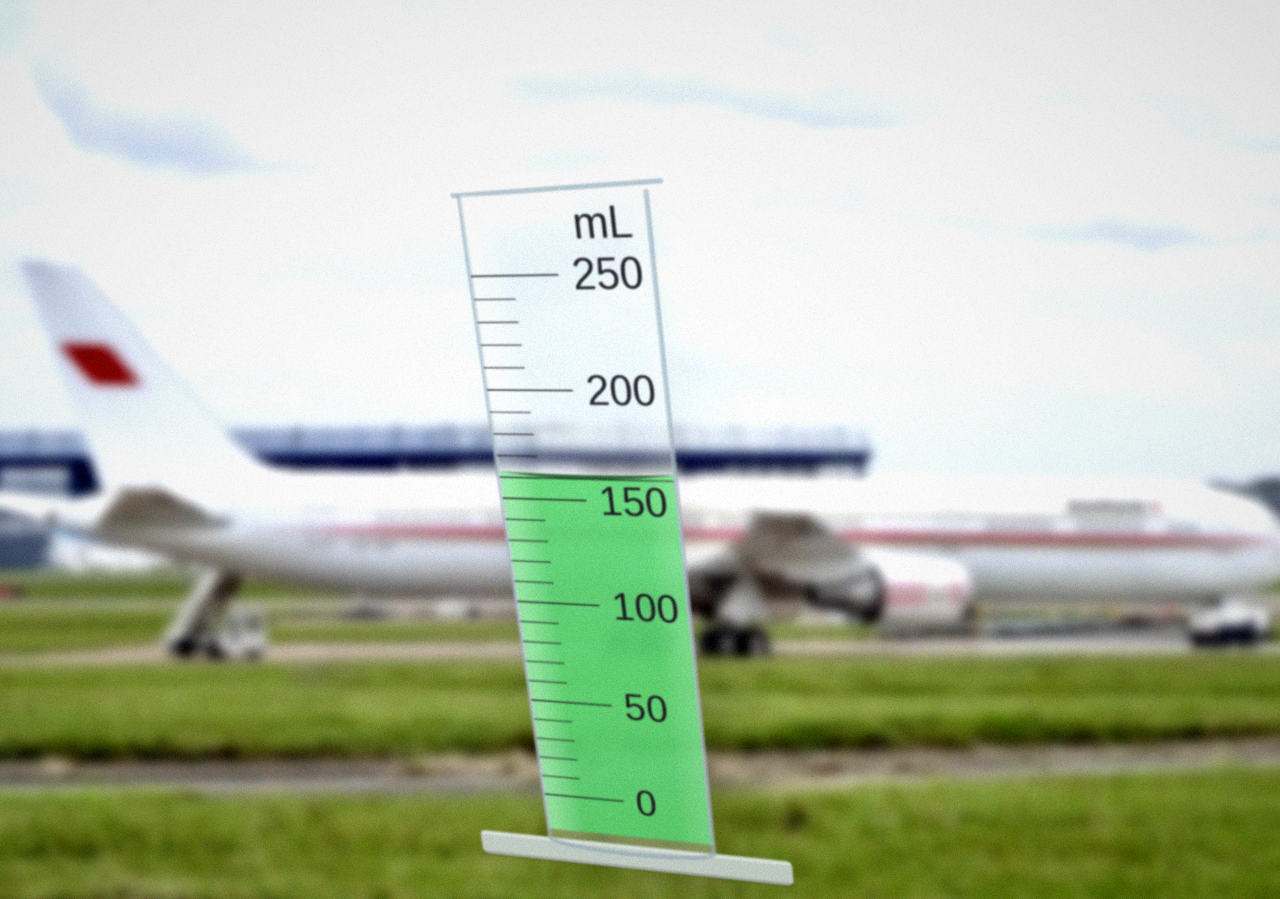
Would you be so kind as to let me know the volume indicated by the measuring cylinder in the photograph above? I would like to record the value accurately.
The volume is 160 mL
